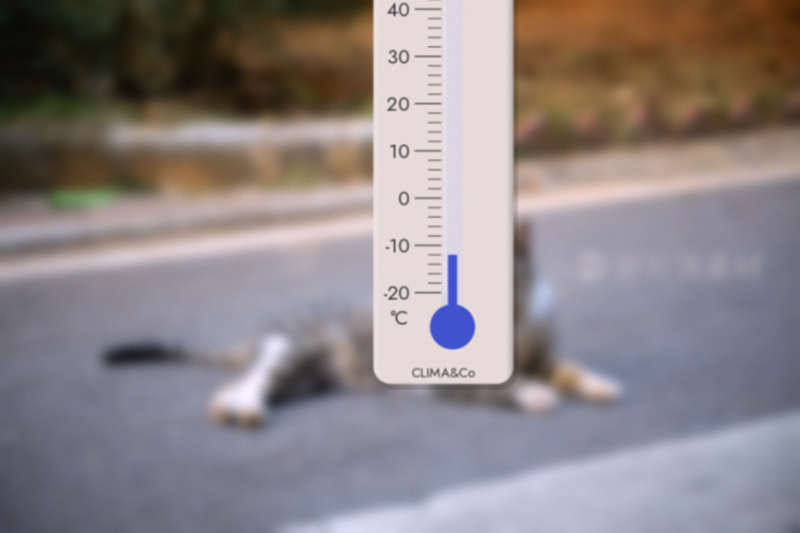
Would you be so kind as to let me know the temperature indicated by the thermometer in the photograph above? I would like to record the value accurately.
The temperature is -12 °C
